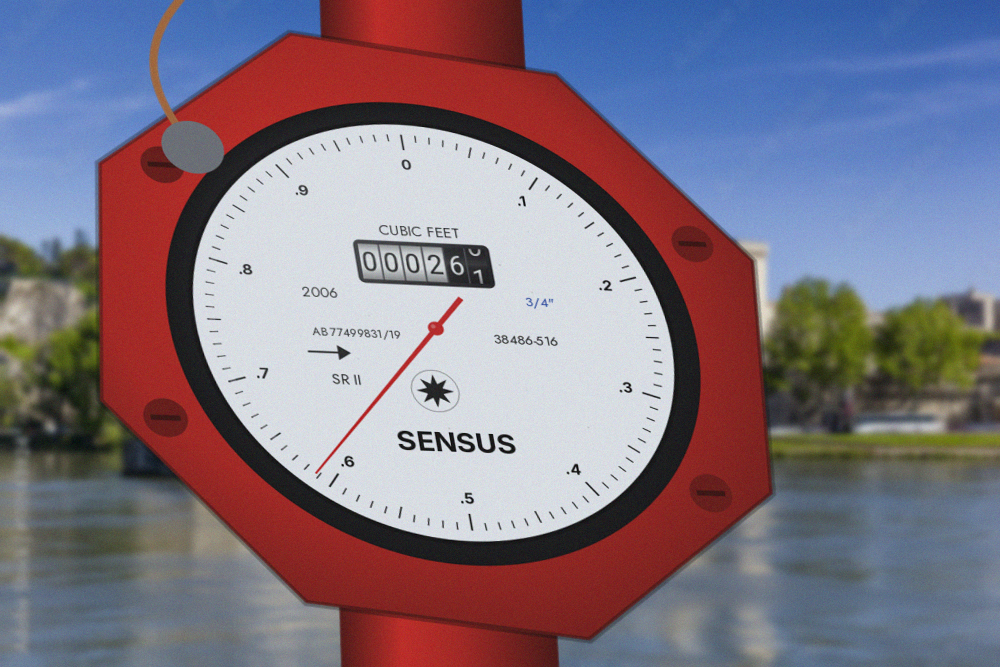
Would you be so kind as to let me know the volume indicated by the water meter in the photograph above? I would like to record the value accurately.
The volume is 260.61 ft³
